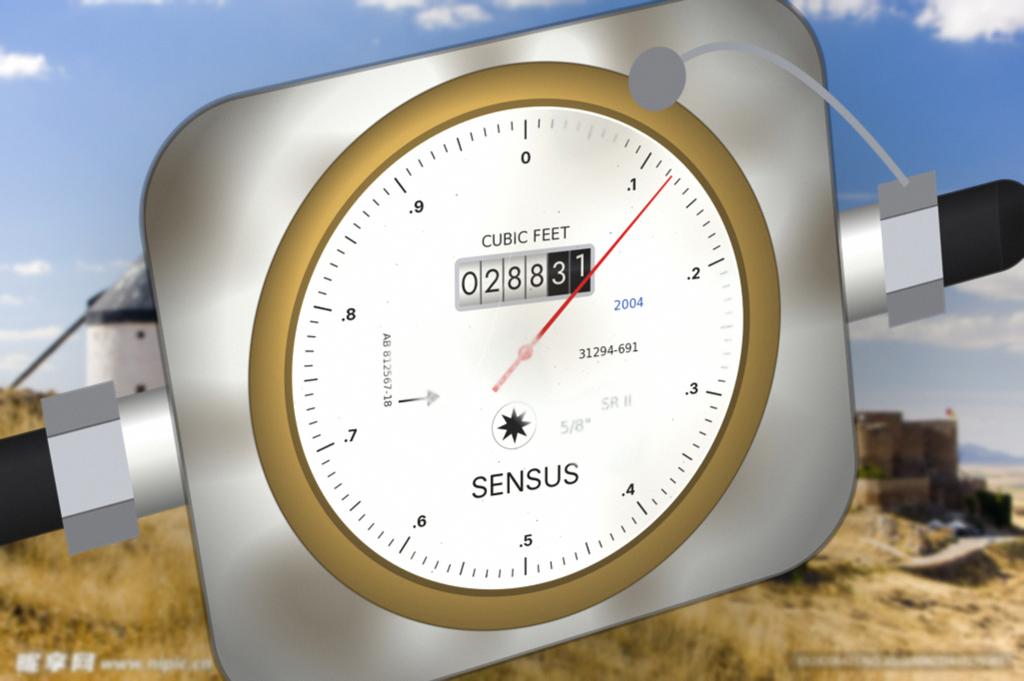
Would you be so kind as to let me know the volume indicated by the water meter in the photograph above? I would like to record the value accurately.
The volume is 28831.12 ft³
